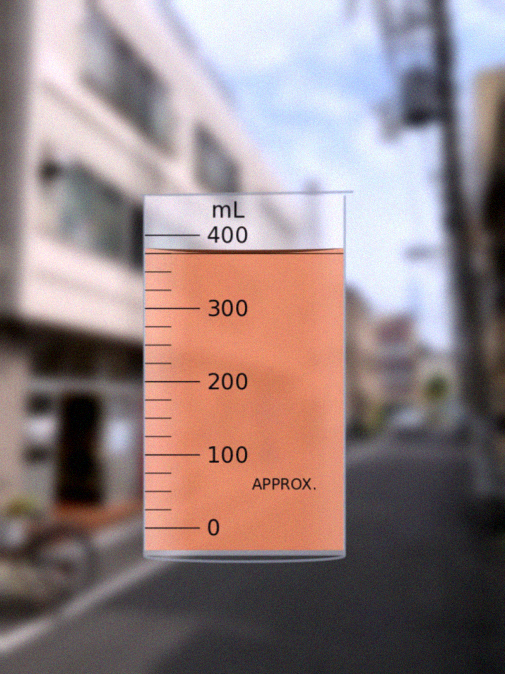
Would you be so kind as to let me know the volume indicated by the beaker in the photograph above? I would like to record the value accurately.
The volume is 375 mL
